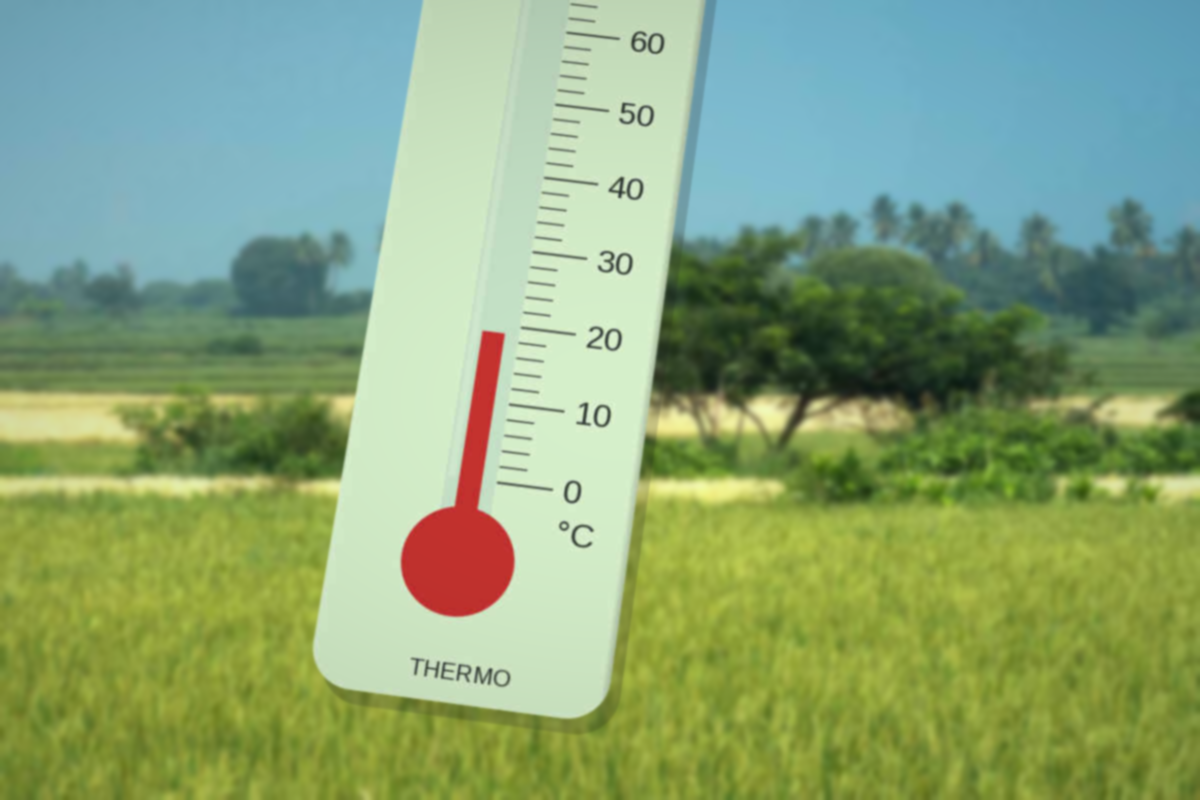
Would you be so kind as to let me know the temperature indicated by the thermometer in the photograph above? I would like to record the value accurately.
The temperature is 19 °C
